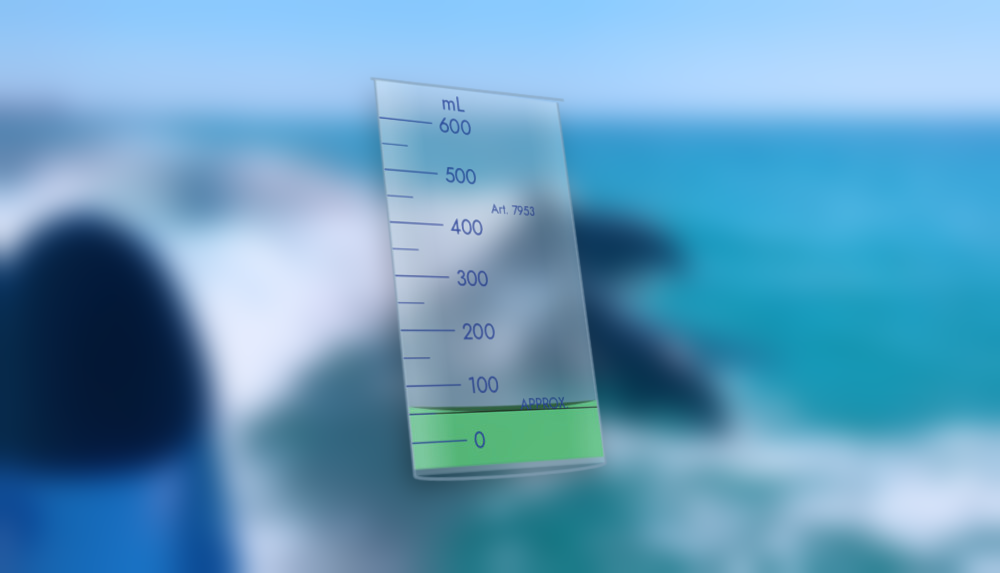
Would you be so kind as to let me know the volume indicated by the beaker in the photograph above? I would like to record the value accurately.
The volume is 50 mL
